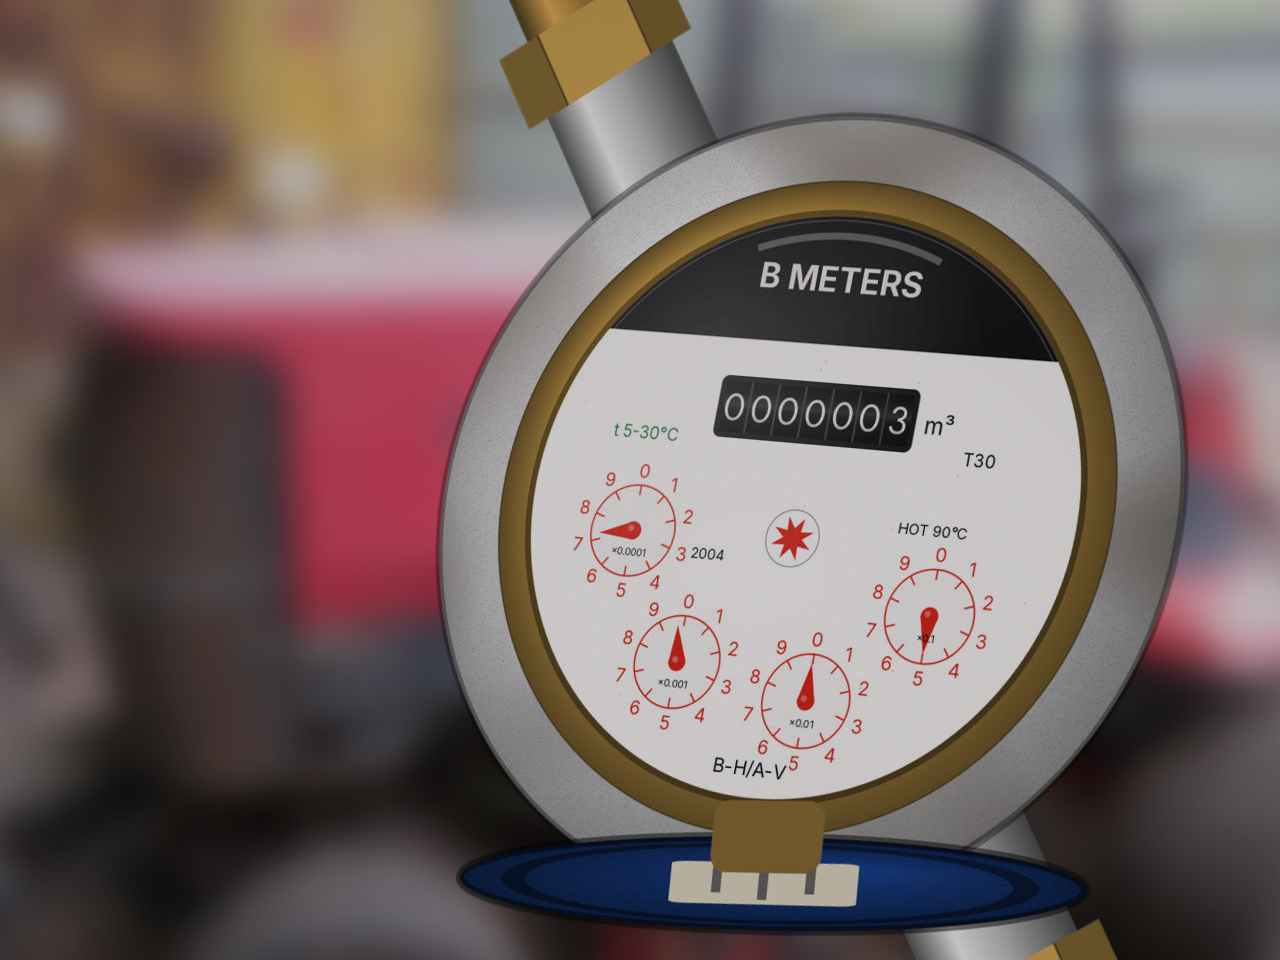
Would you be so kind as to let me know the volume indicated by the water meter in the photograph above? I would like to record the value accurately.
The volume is 3.4997 m³
